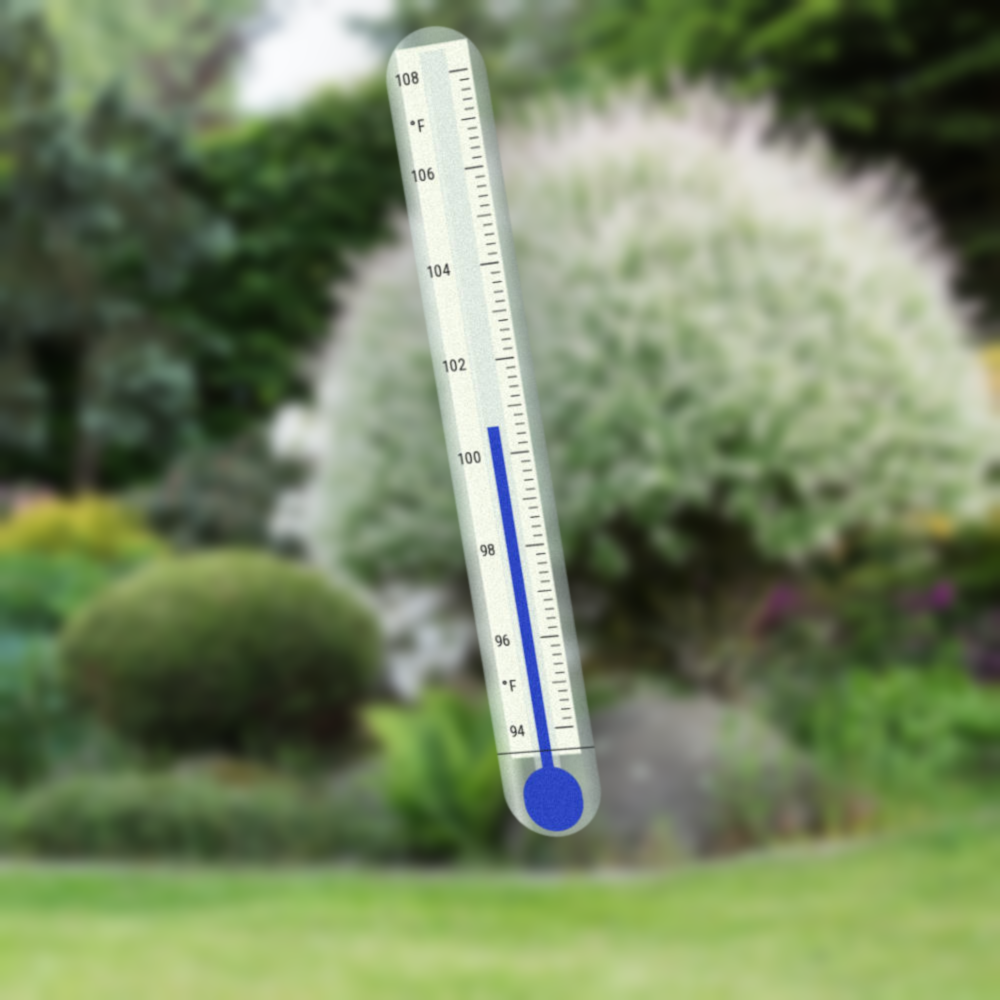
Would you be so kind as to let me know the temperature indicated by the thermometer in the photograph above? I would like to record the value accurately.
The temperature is 100.6 °F
